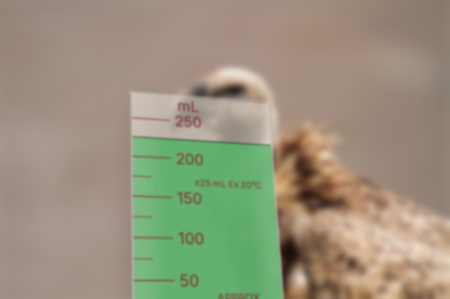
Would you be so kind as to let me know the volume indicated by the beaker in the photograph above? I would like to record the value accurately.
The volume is 225 mL
